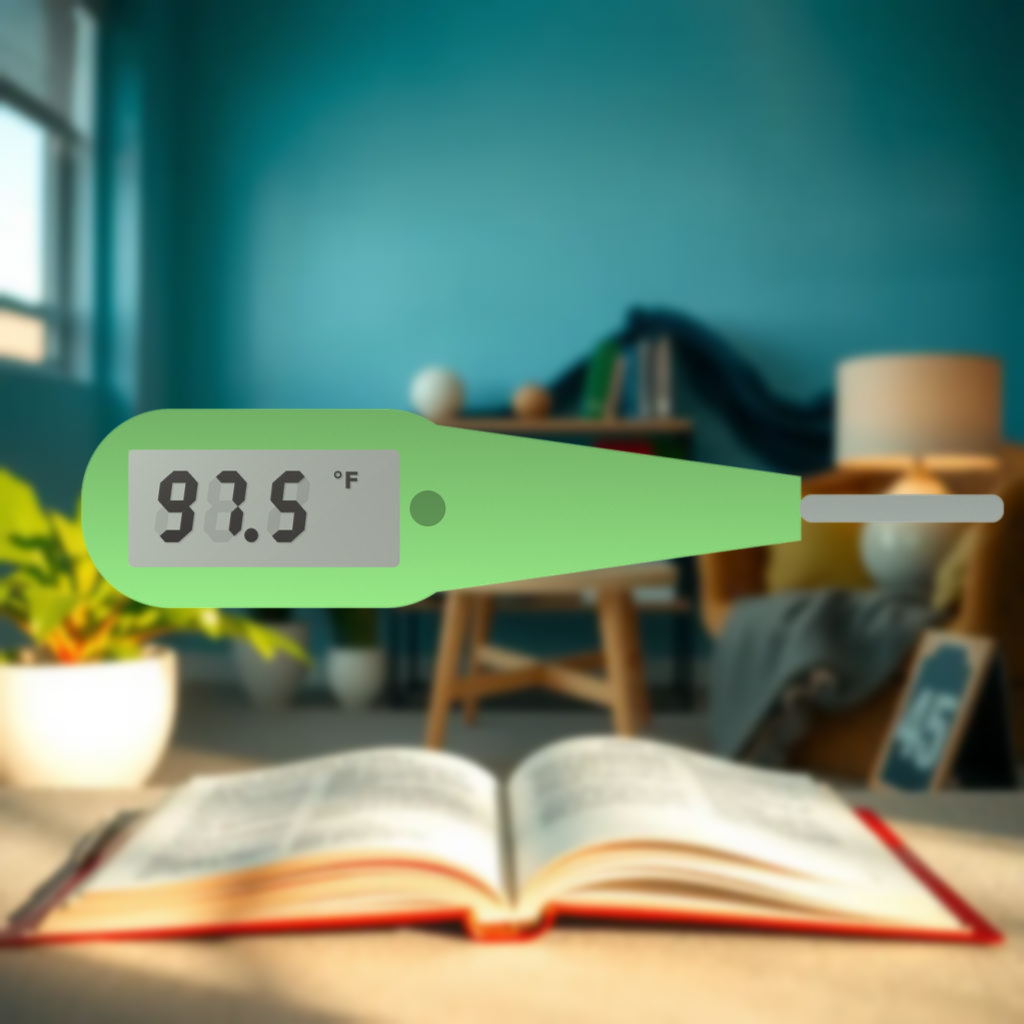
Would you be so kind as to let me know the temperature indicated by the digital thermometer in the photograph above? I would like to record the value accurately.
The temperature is 97.5 °F
